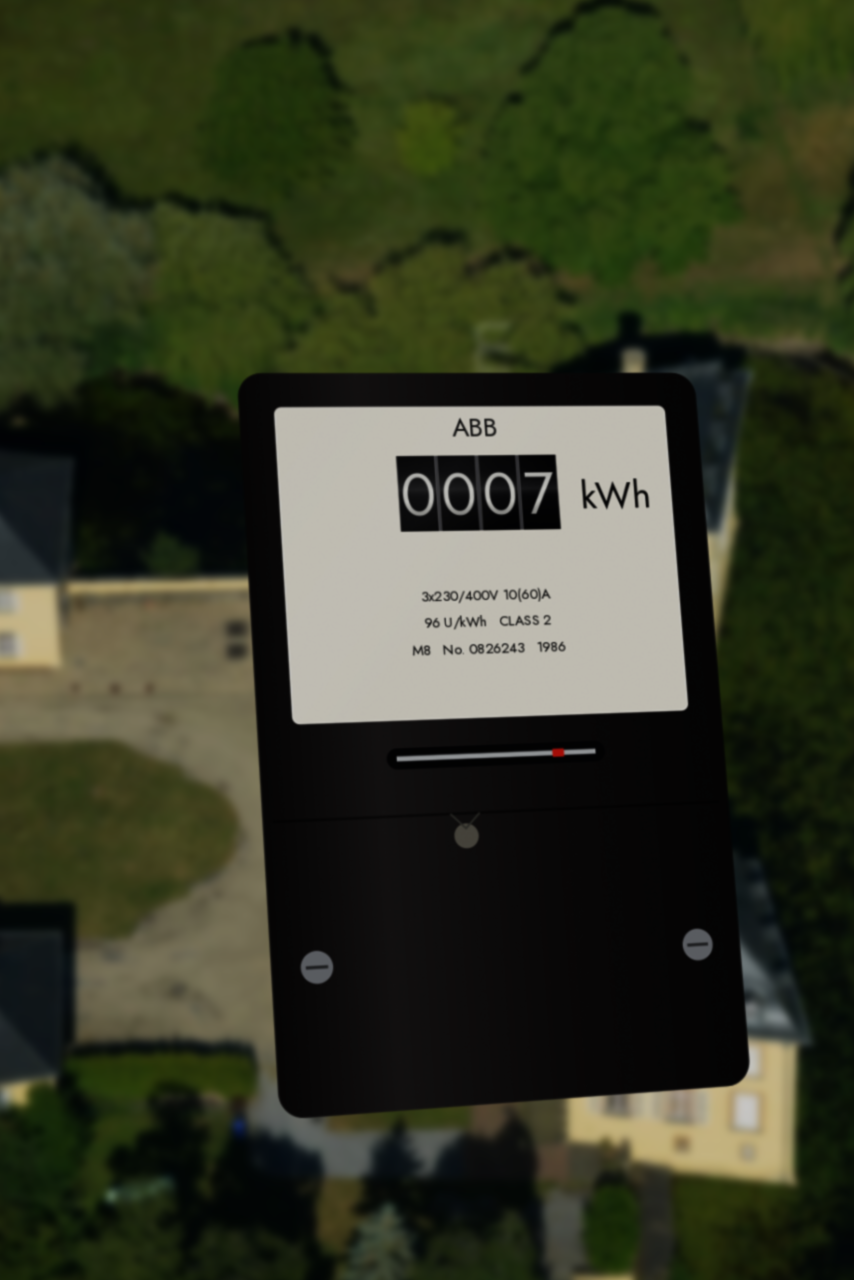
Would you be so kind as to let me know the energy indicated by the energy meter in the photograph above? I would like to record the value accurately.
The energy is 7 kWh
